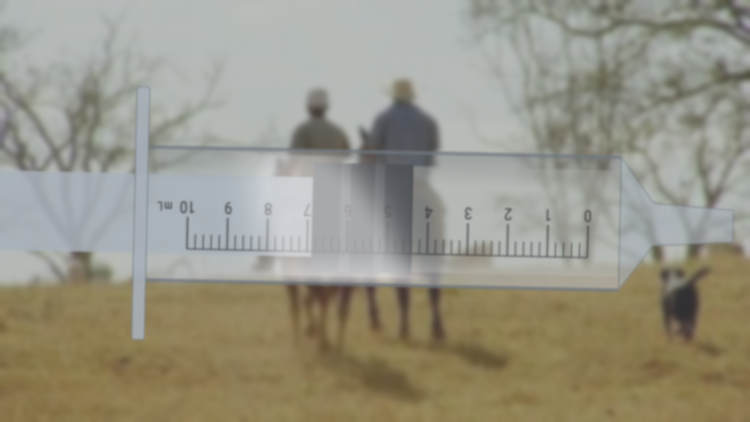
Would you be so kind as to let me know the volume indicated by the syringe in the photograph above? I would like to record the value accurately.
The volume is 4.4 mL
